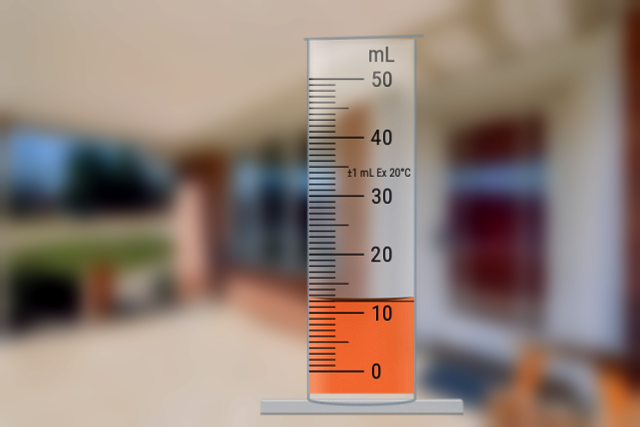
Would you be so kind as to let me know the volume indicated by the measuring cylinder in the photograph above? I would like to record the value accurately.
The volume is 12 mL
